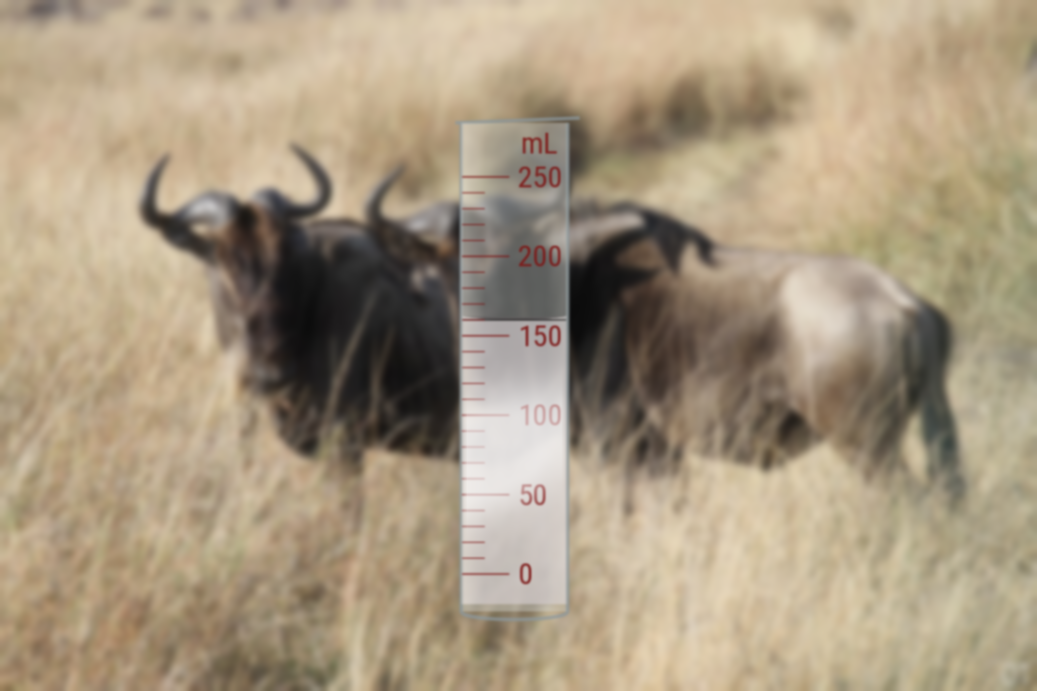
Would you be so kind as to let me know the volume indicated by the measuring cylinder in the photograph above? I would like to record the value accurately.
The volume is 160 mL
